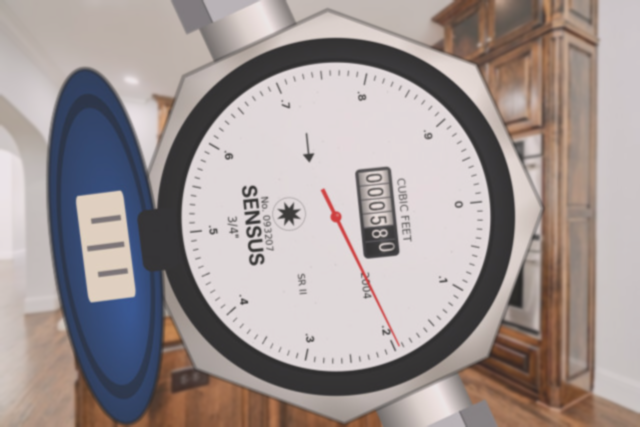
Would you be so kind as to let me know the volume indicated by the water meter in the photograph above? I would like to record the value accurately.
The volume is 580.19 ft³
